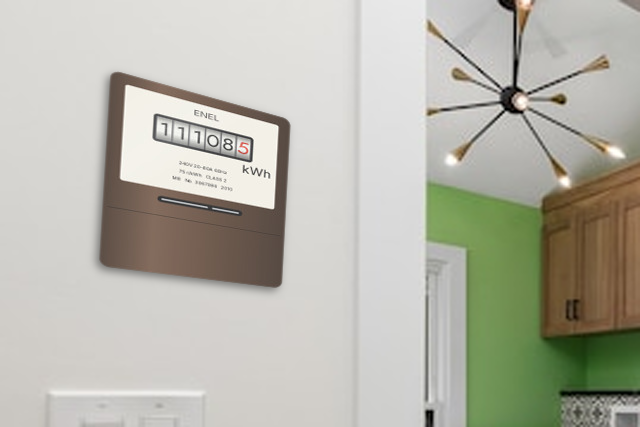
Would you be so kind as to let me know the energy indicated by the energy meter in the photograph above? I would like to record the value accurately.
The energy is 11108.5 kWh
